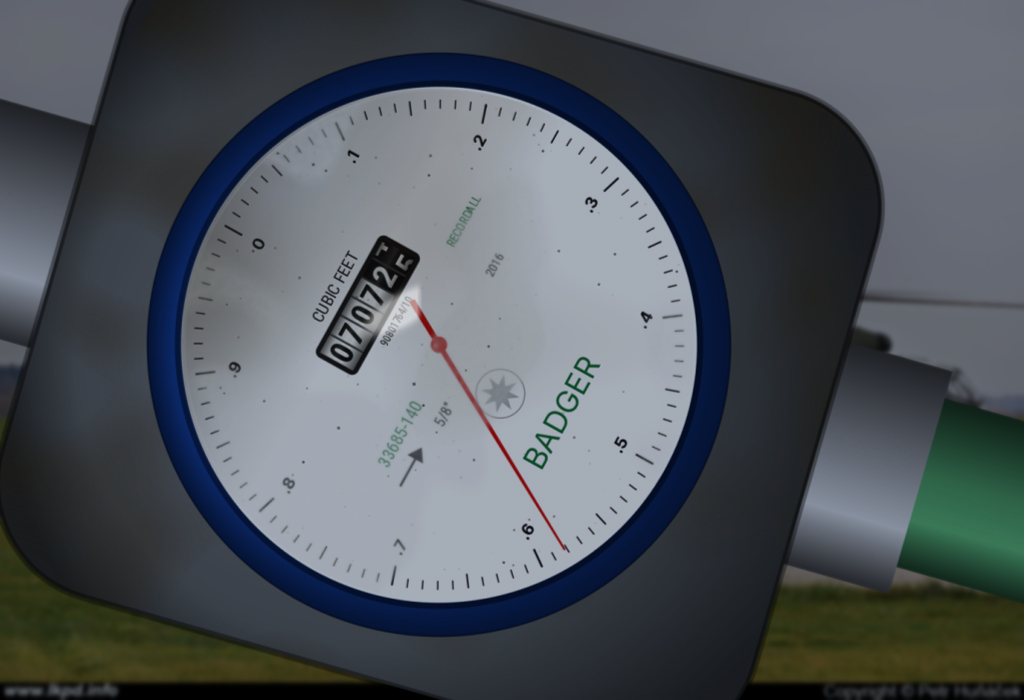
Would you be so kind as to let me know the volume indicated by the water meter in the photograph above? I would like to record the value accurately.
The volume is 70724.58 ft³
